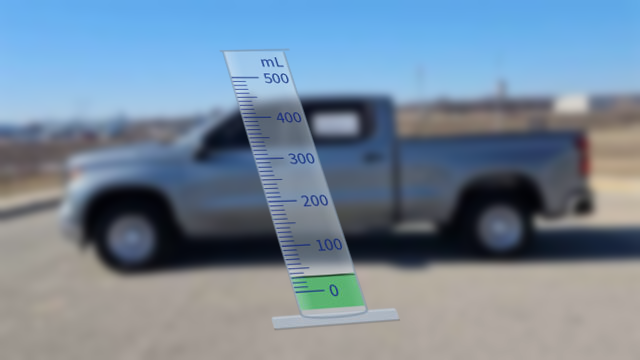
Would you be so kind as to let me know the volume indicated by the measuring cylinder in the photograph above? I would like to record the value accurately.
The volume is 30 mL
